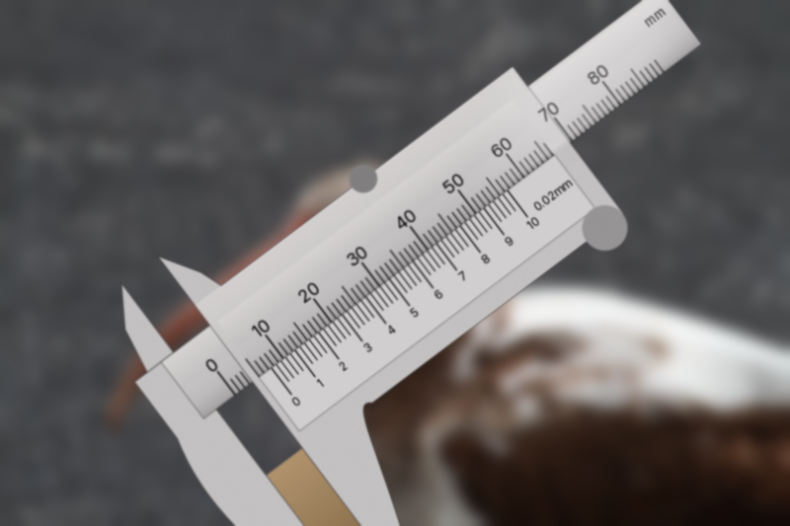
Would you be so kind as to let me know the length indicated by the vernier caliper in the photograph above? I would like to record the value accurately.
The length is 7.5 mm
